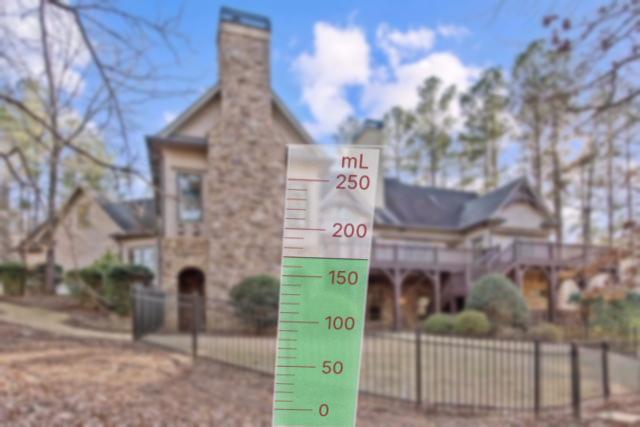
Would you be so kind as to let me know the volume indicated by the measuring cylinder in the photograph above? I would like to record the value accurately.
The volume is 170 mL
